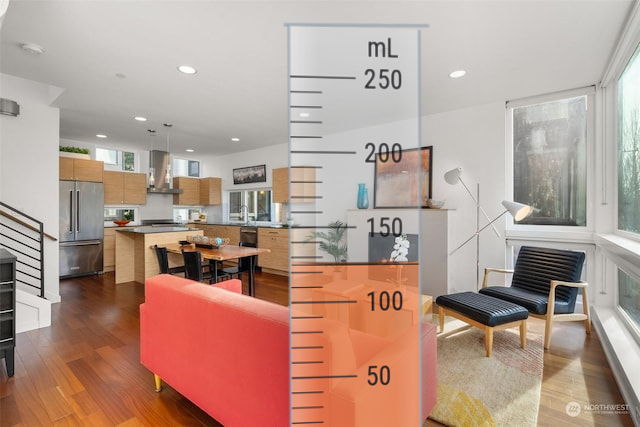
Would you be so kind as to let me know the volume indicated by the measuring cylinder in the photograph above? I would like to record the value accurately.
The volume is 125 mL
